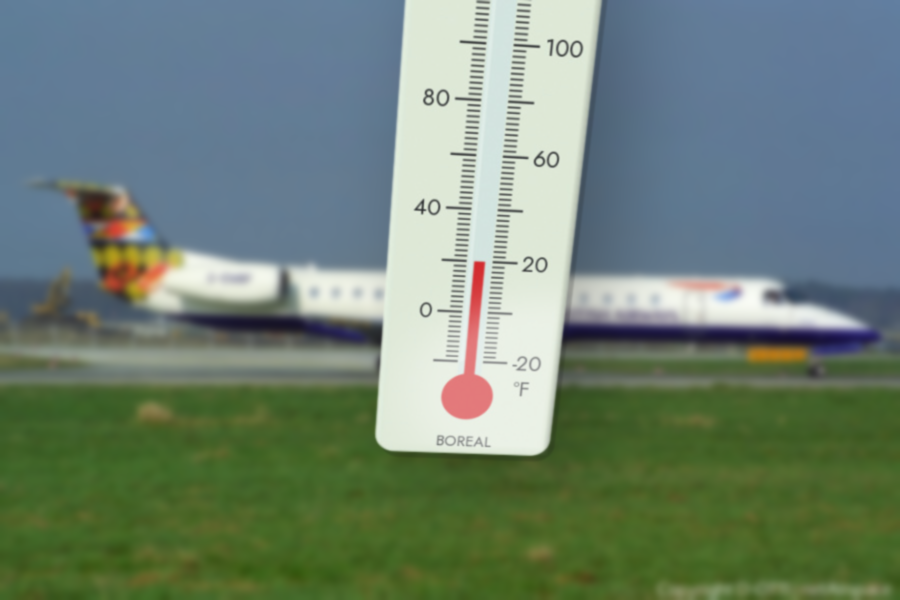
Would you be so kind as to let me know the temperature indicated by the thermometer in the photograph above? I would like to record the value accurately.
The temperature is 20 °F
